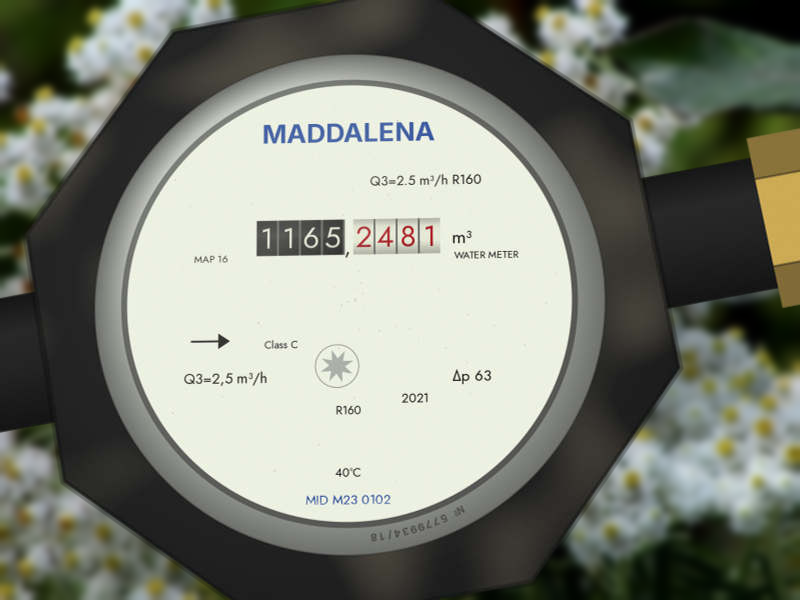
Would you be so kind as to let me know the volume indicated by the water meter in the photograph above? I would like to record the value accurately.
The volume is 1165.2481 m³
